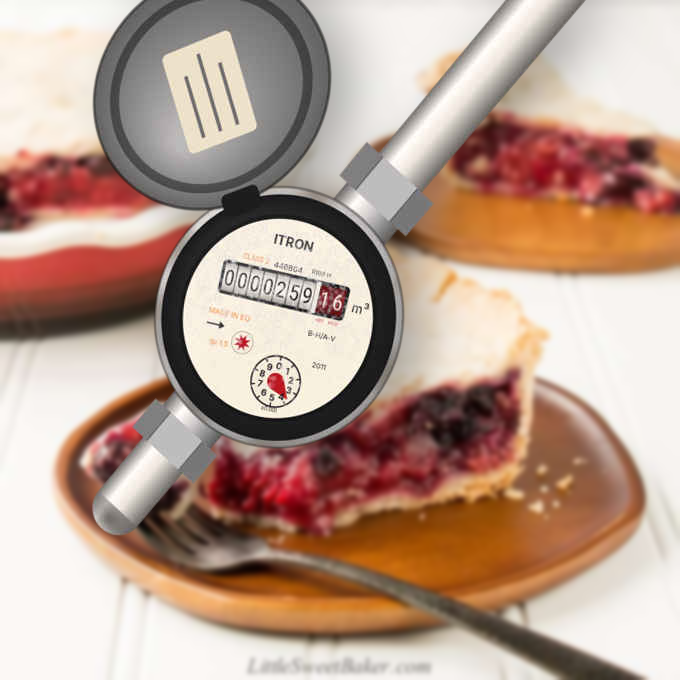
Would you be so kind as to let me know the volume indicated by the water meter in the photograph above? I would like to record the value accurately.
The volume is 259.163 m³
